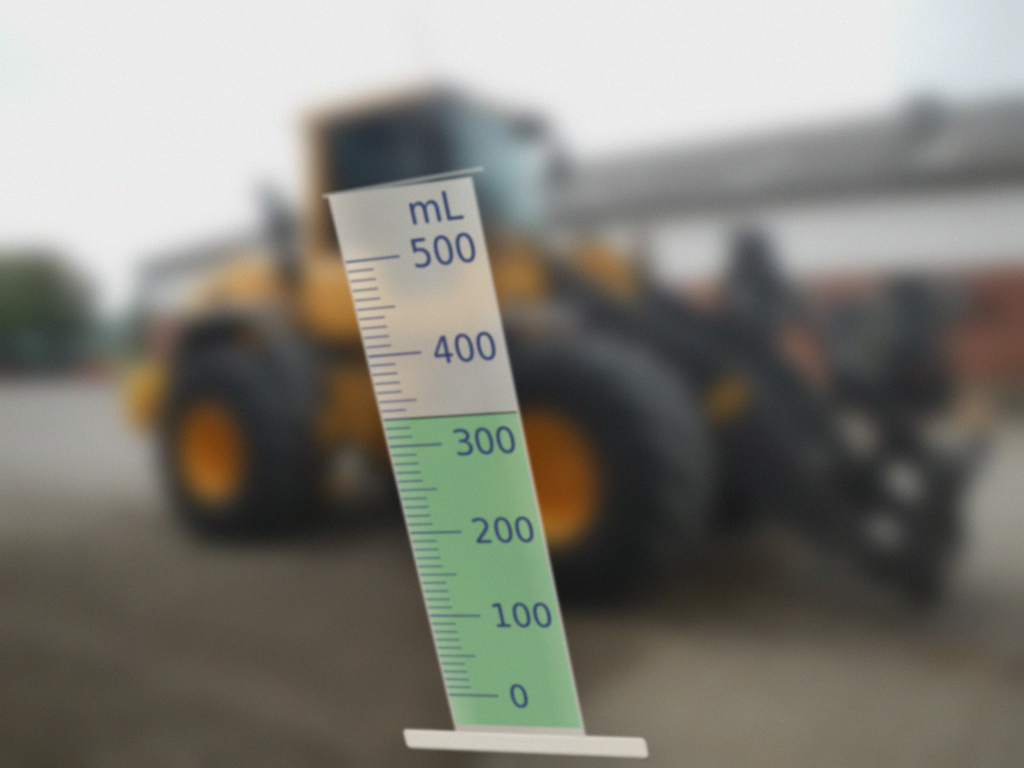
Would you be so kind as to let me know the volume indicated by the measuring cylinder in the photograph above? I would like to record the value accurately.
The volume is 330 mL
